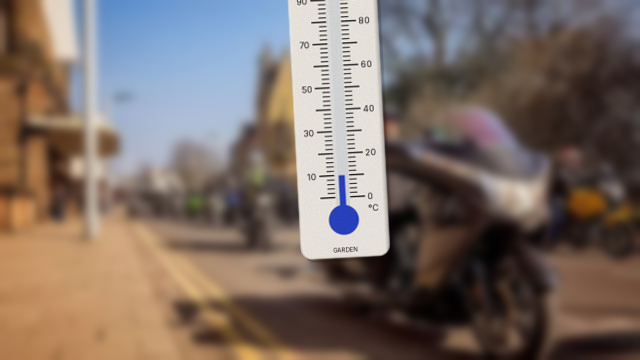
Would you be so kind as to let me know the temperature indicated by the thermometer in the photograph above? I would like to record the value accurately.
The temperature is 10 °C
